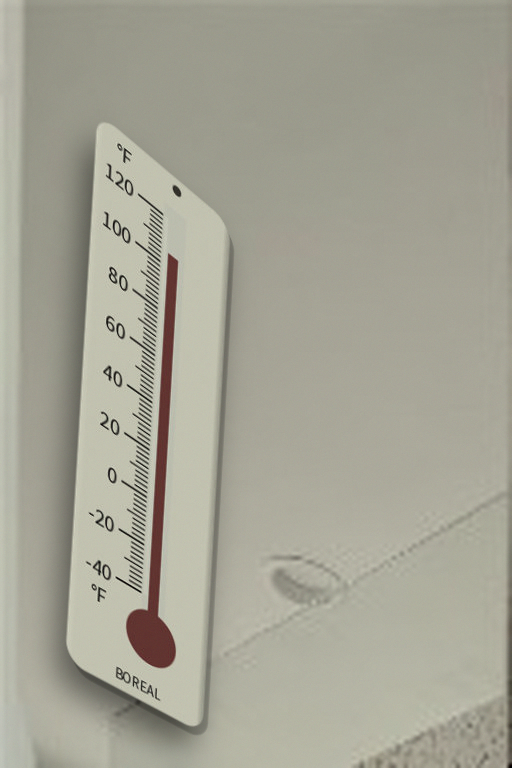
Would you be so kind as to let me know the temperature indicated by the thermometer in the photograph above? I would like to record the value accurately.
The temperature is 106 °F
